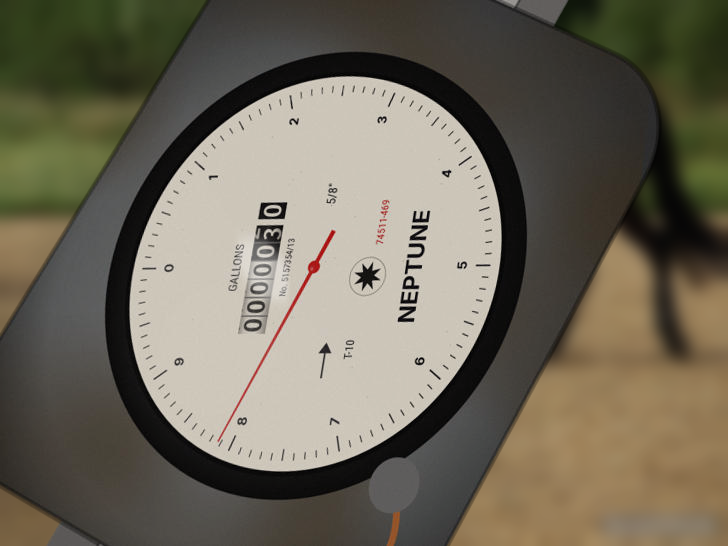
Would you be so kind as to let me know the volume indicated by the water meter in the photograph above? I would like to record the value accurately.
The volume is 28.1 gal
